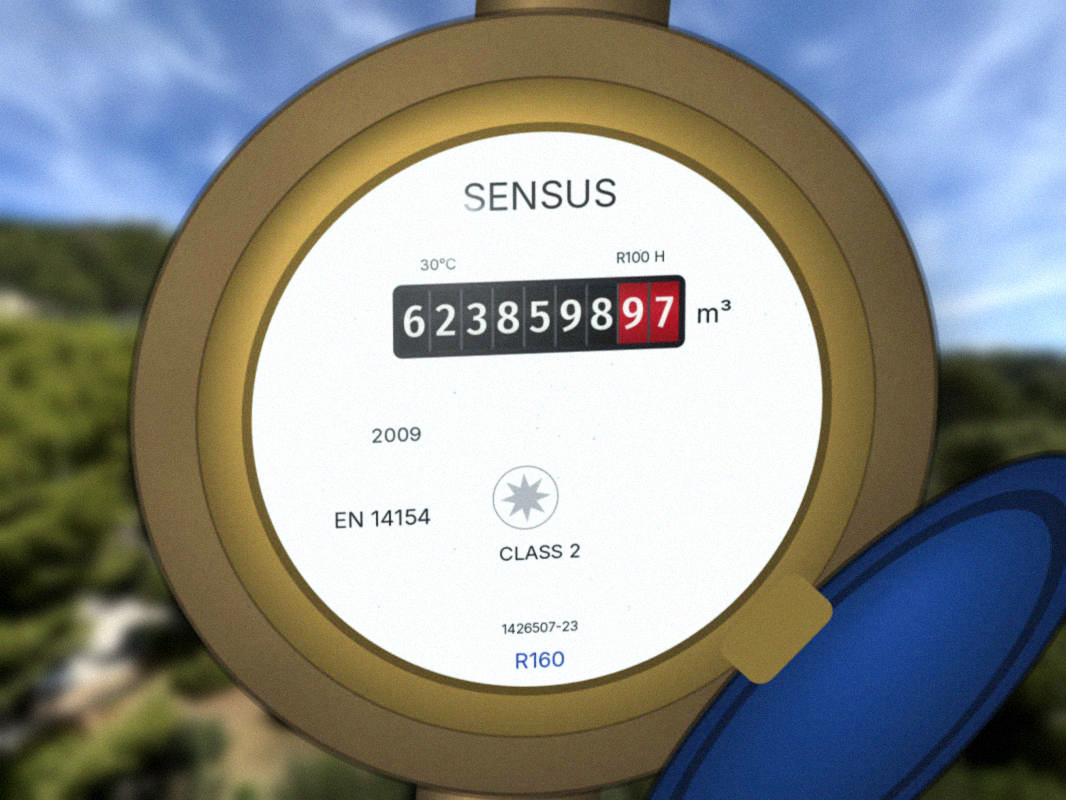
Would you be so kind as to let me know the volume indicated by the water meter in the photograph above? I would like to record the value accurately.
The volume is 6238598.97 m³
